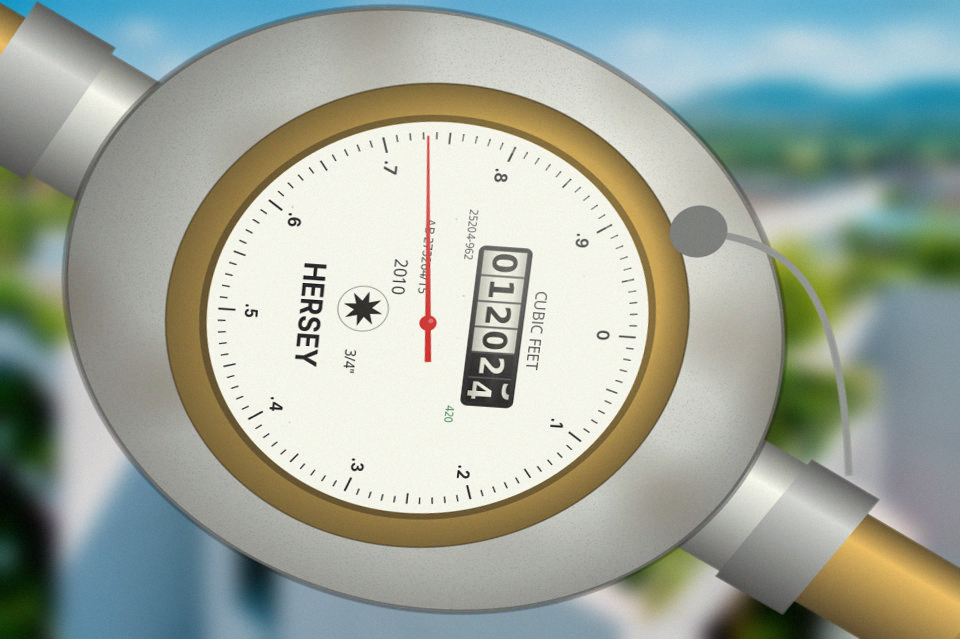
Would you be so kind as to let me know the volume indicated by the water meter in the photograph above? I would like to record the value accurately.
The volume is 12023.73 ft³
